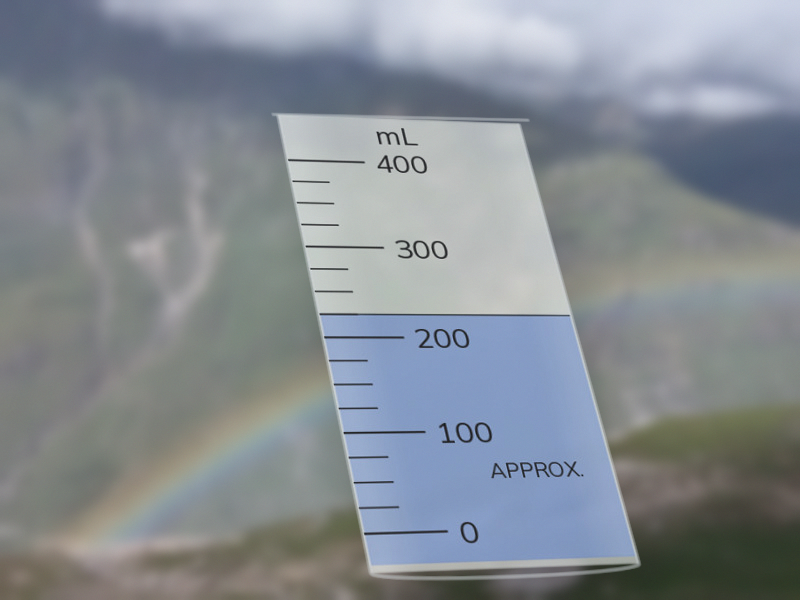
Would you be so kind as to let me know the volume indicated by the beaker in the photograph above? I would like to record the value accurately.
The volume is 225 mL
